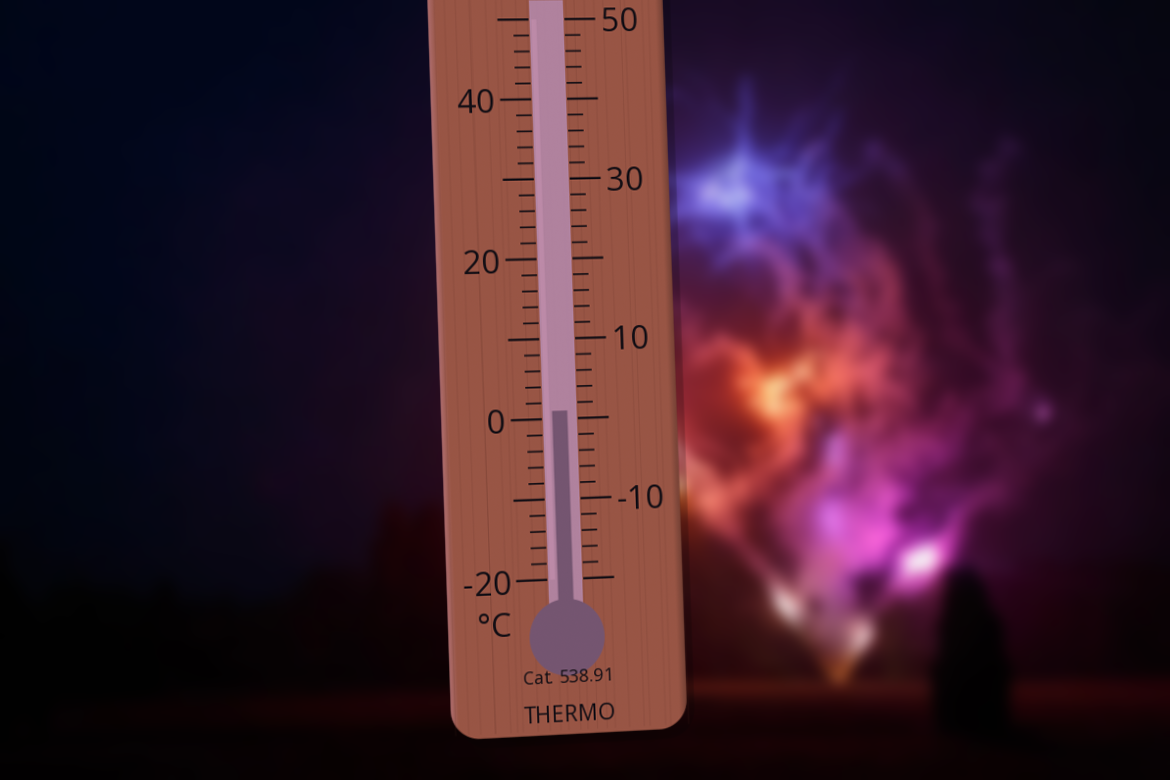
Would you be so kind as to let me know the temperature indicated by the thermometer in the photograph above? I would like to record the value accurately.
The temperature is 1 °C
